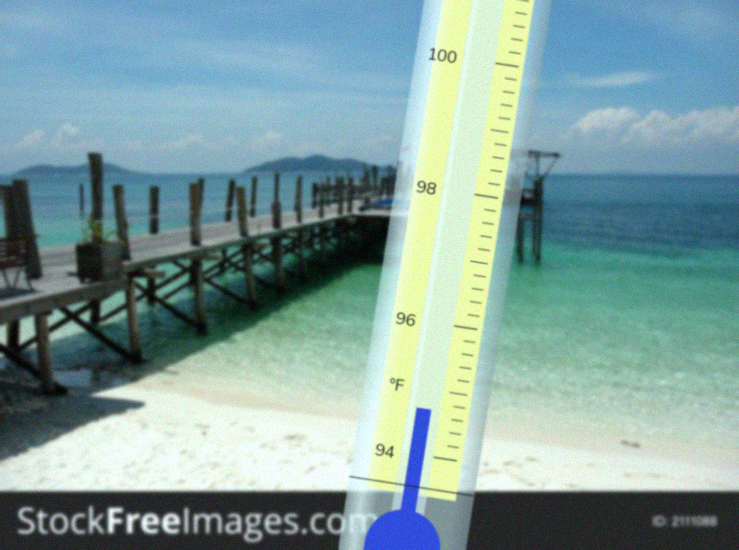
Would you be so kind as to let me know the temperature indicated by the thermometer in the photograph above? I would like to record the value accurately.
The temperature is 94.7 °F
